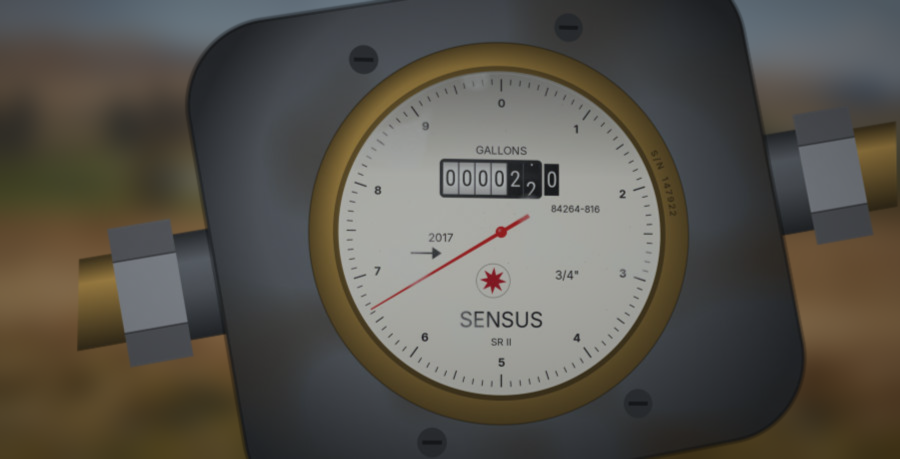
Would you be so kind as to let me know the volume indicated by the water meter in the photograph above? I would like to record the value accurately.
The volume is 216.6 gal
